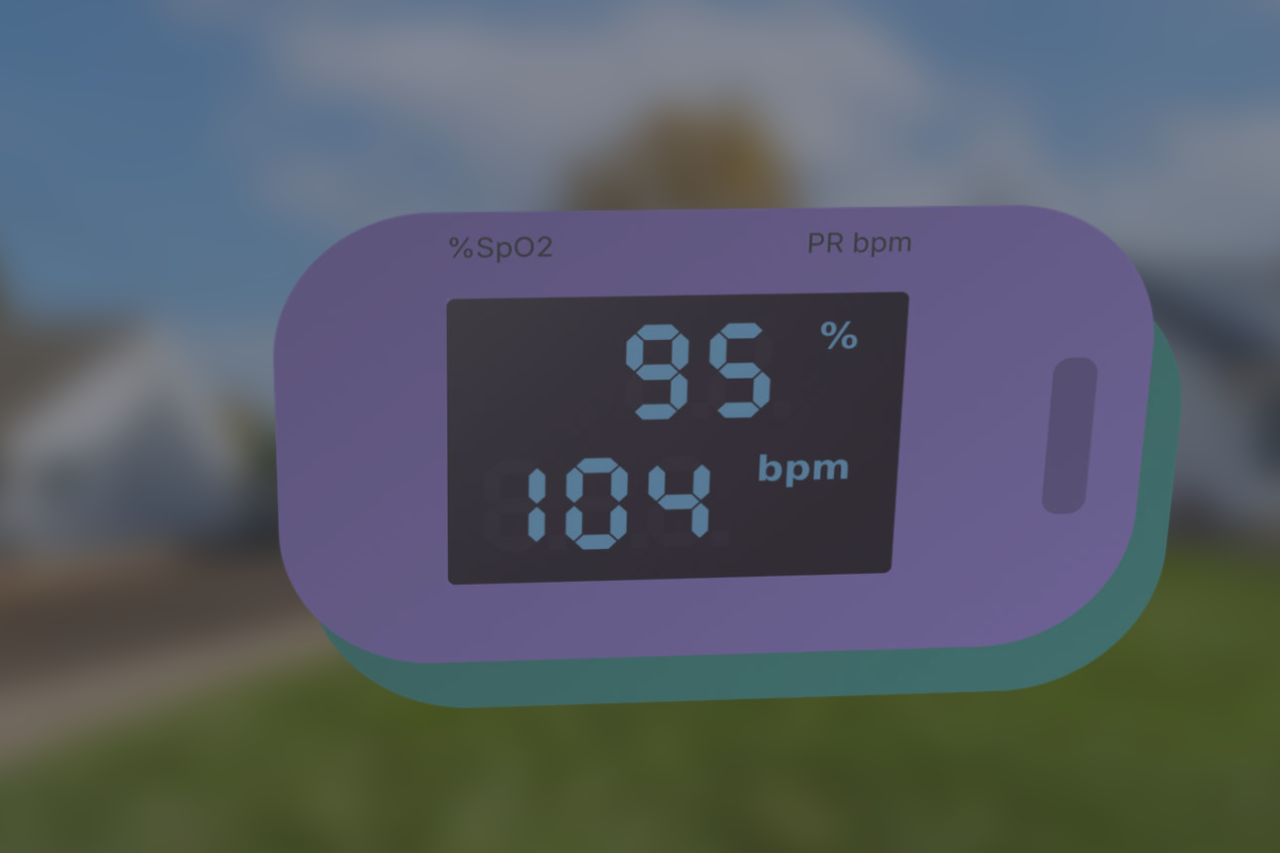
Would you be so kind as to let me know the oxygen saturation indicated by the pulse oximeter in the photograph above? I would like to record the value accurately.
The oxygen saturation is 95 %
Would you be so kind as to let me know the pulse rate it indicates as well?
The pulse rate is 104 bpm
